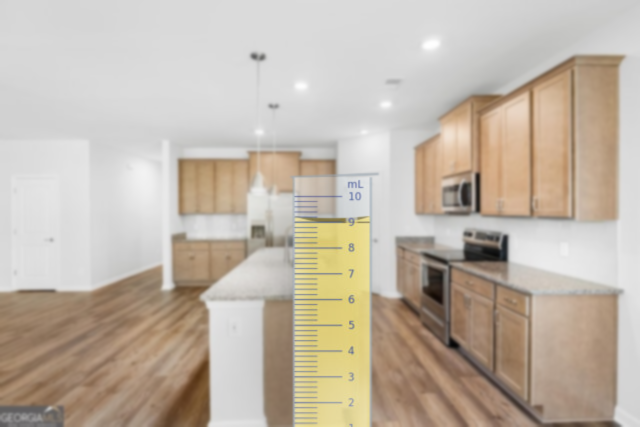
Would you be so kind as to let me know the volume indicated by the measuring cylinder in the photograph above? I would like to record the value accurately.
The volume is 9 mL
